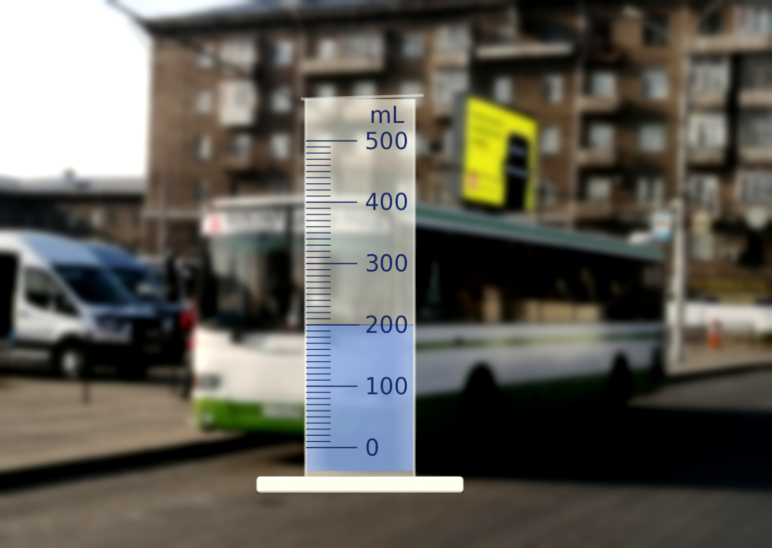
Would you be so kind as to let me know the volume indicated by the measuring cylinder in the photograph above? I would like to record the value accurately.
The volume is 200 mL
